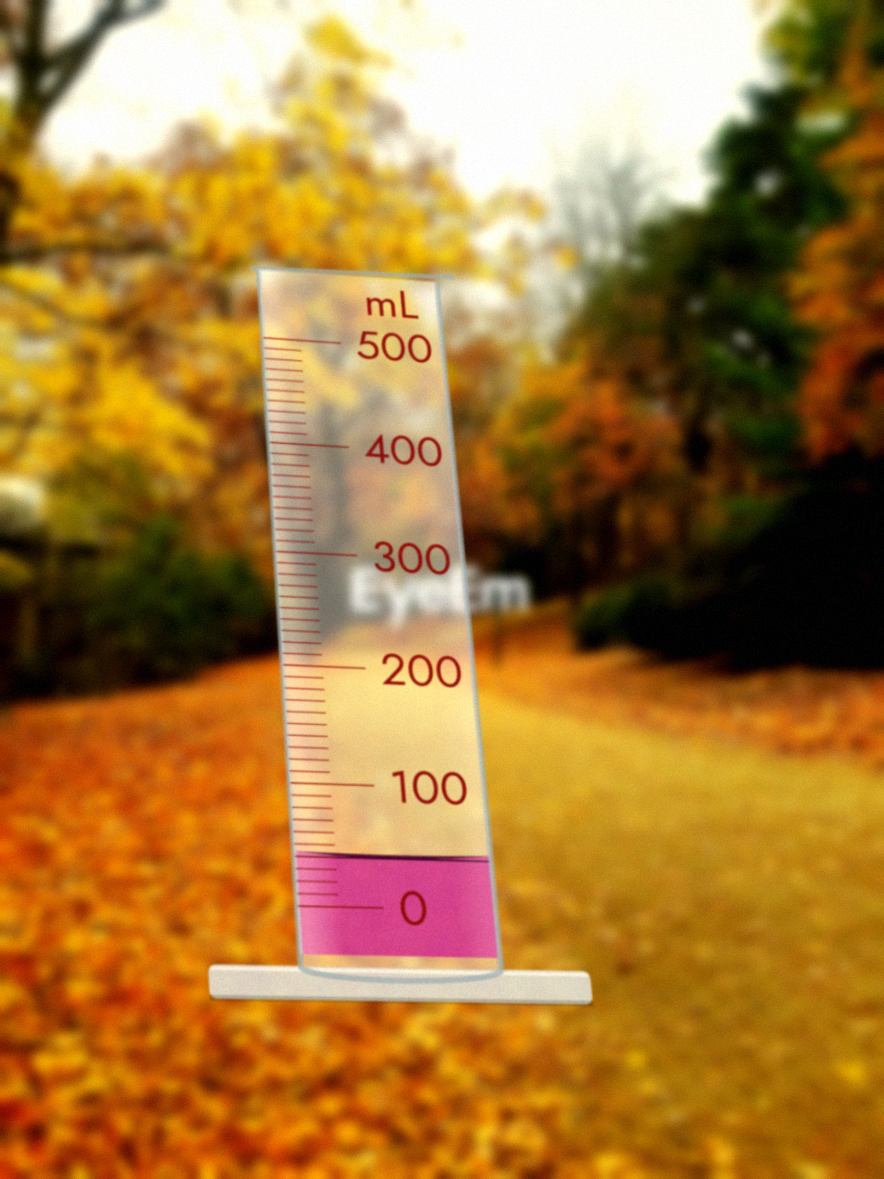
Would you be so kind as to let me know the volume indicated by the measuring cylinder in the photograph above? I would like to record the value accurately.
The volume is 40 mL
